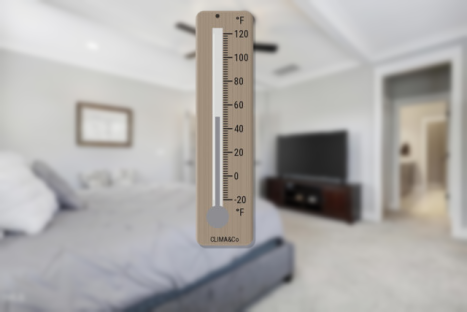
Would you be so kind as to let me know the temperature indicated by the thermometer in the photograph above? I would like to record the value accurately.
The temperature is 50 °F
